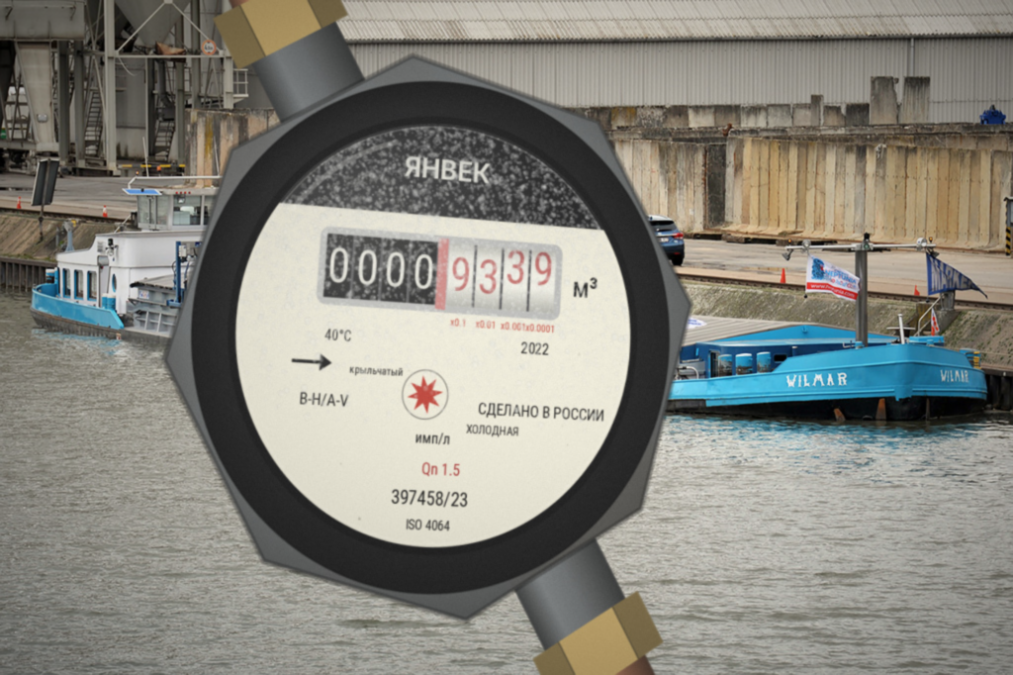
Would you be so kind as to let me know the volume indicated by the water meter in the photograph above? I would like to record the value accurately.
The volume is 0.9339 m³
